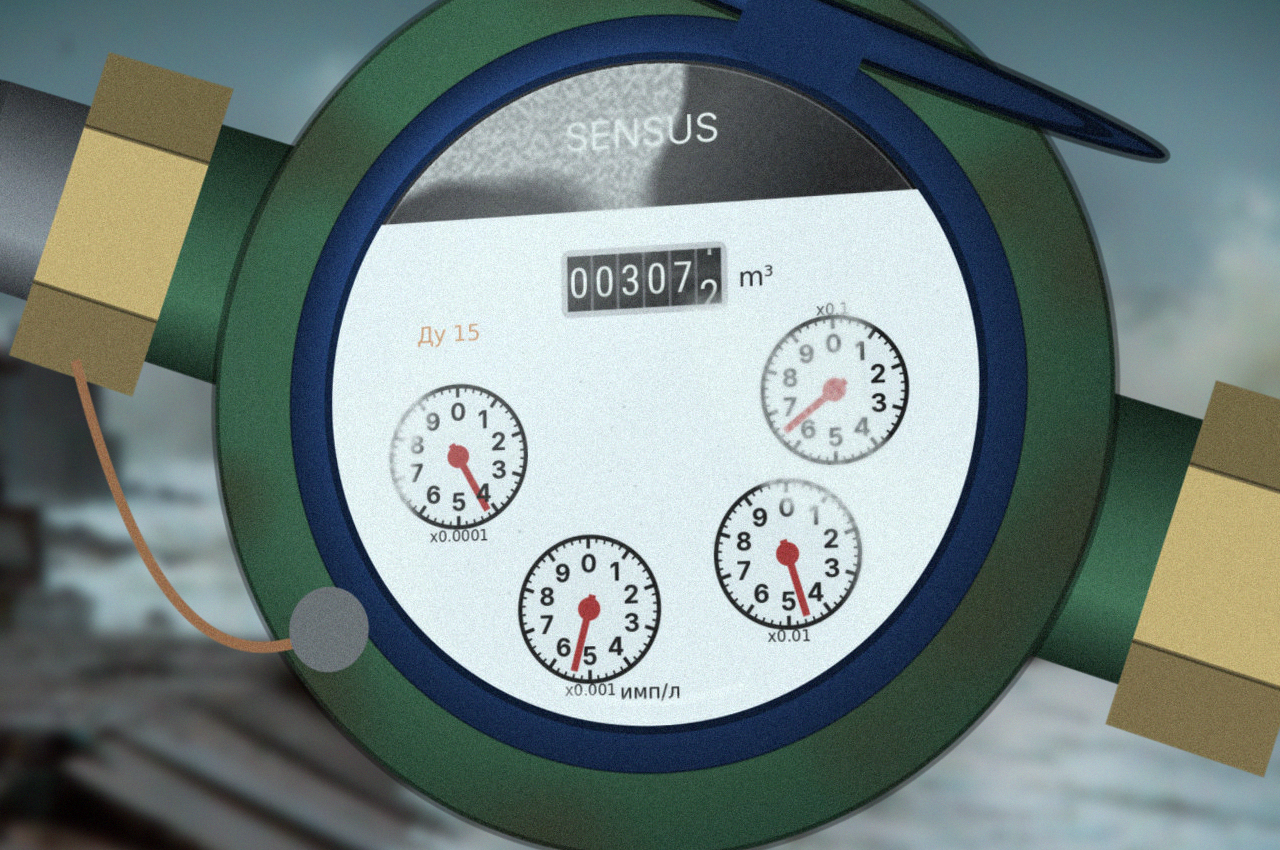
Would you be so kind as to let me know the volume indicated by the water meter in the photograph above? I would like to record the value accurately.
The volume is 3071.6454 m³
